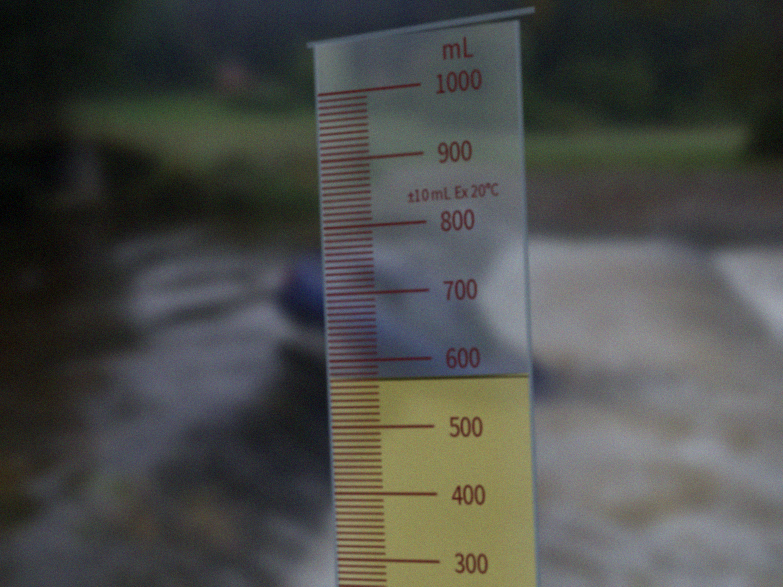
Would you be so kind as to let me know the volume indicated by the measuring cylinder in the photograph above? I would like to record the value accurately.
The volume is 570 mL
